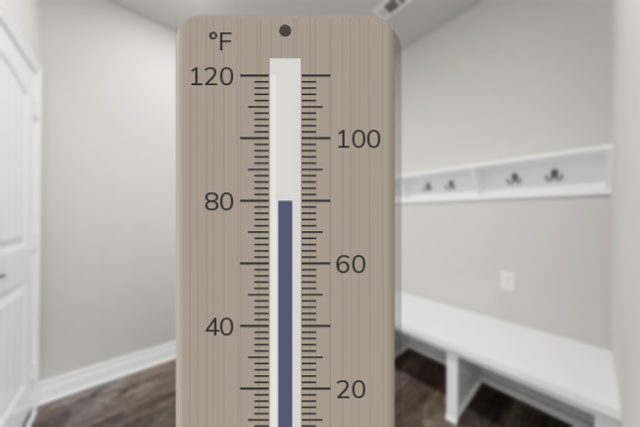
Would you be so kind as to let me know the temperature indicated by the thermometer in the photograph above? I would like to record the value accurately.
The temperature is 80 °F
